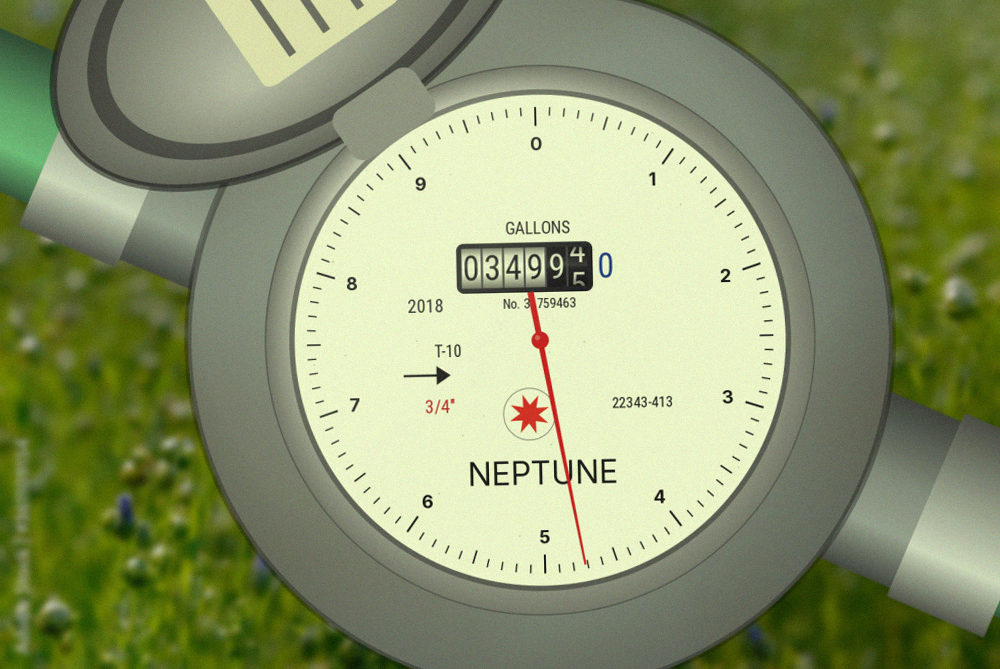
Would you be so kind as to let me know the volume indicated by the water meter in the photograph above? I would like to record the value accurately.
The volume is 349944.7 gal
